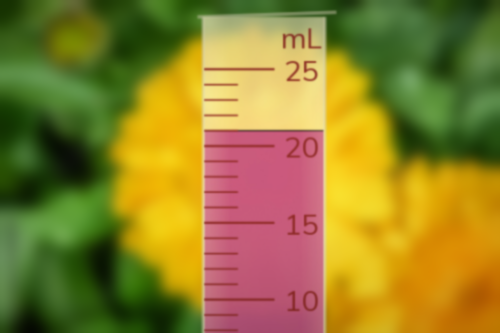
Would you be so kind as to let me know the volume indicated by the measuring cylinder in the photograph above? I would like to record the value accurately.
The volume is 21 mL
